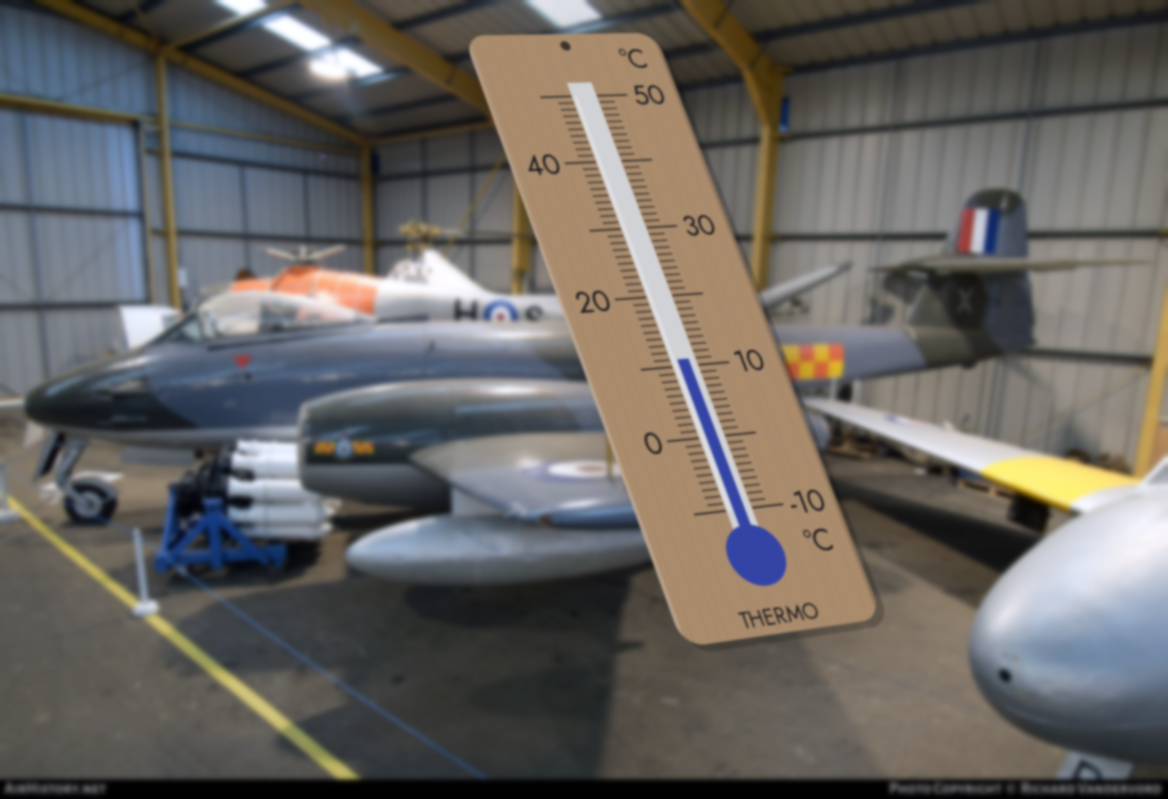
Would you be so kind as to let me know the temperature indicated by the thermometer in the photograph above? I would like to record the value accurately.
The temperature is 11 °C
